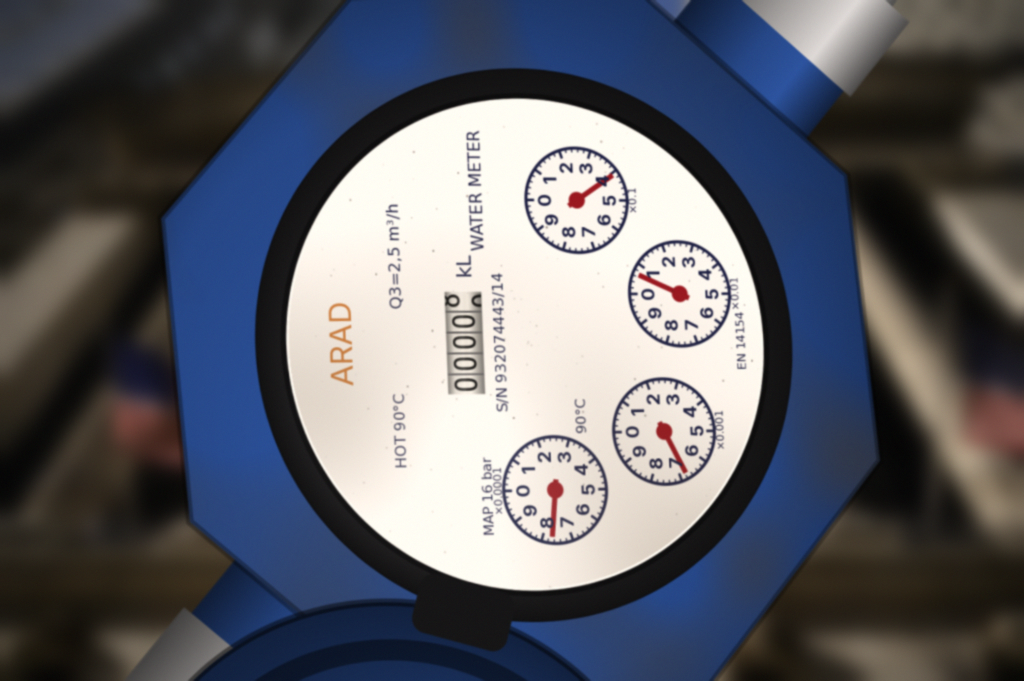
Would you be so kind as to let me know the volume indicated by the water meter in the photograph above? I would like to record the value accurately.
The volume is 8.4067 kL
